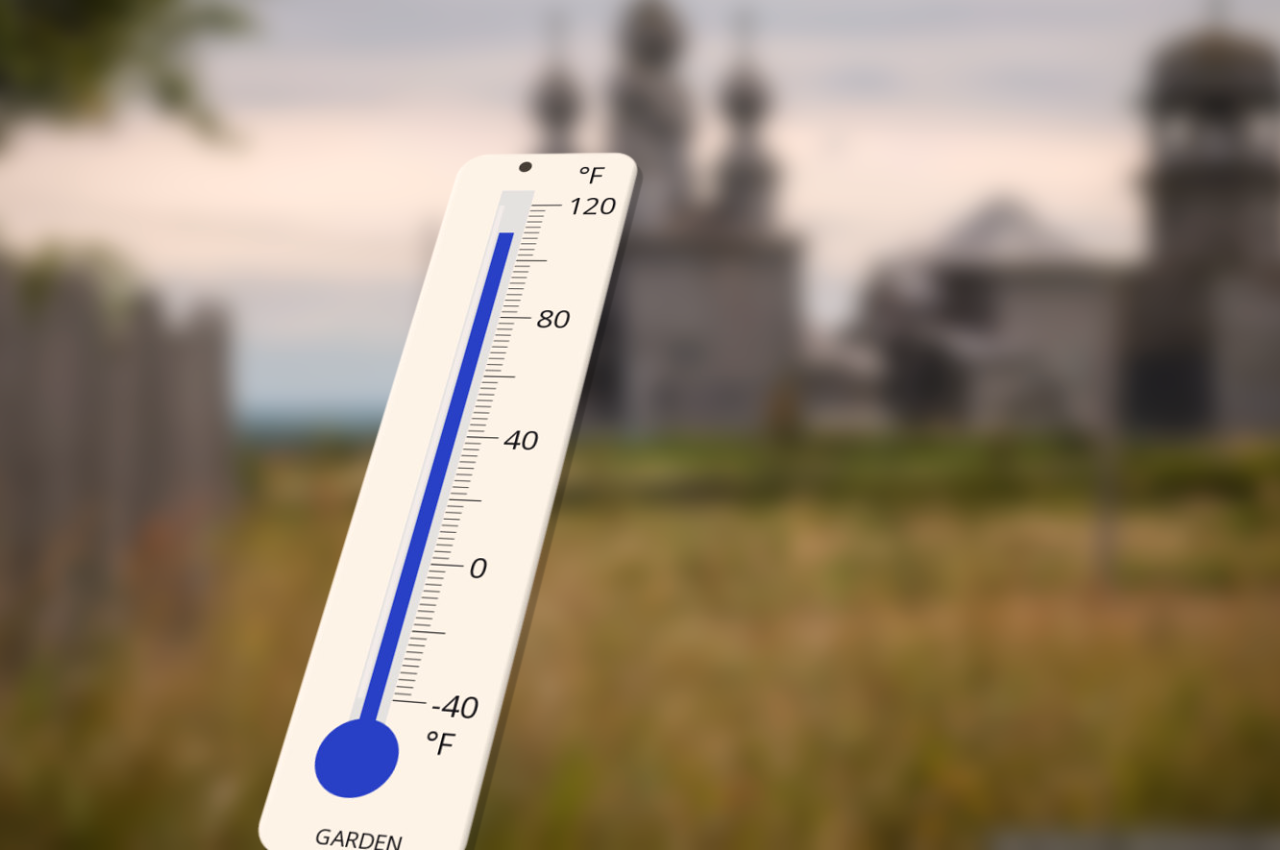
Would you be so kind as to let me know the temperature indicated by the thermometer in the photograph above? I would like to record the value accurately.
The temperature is 110 °F
